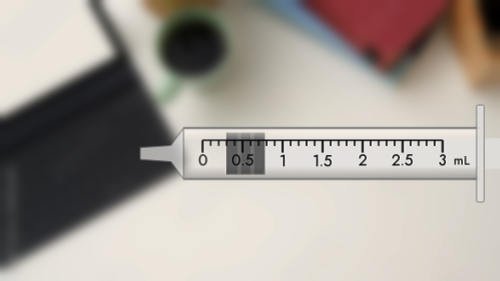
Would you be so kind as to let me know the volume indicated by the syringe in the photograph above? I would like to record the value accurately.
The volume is 0.3 mL
